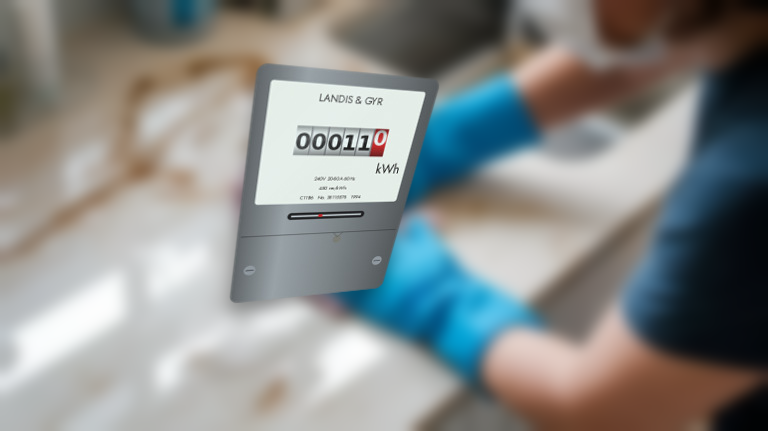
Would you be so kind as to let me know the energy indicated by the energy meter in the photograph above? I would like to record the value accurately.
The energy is 11.0 kWh
